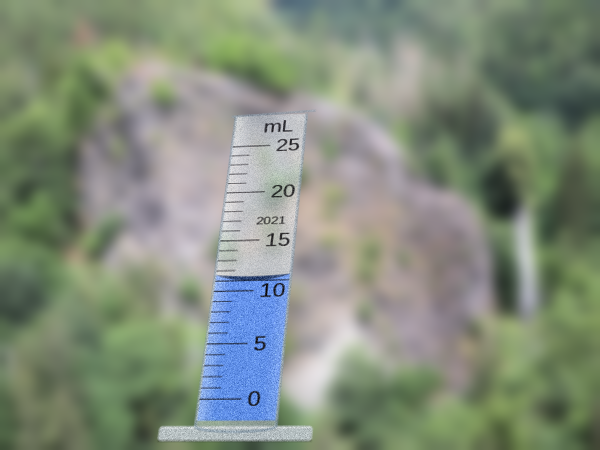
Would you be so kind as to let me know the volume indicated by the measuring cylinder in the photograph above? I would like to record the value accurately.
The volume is 11 mL
